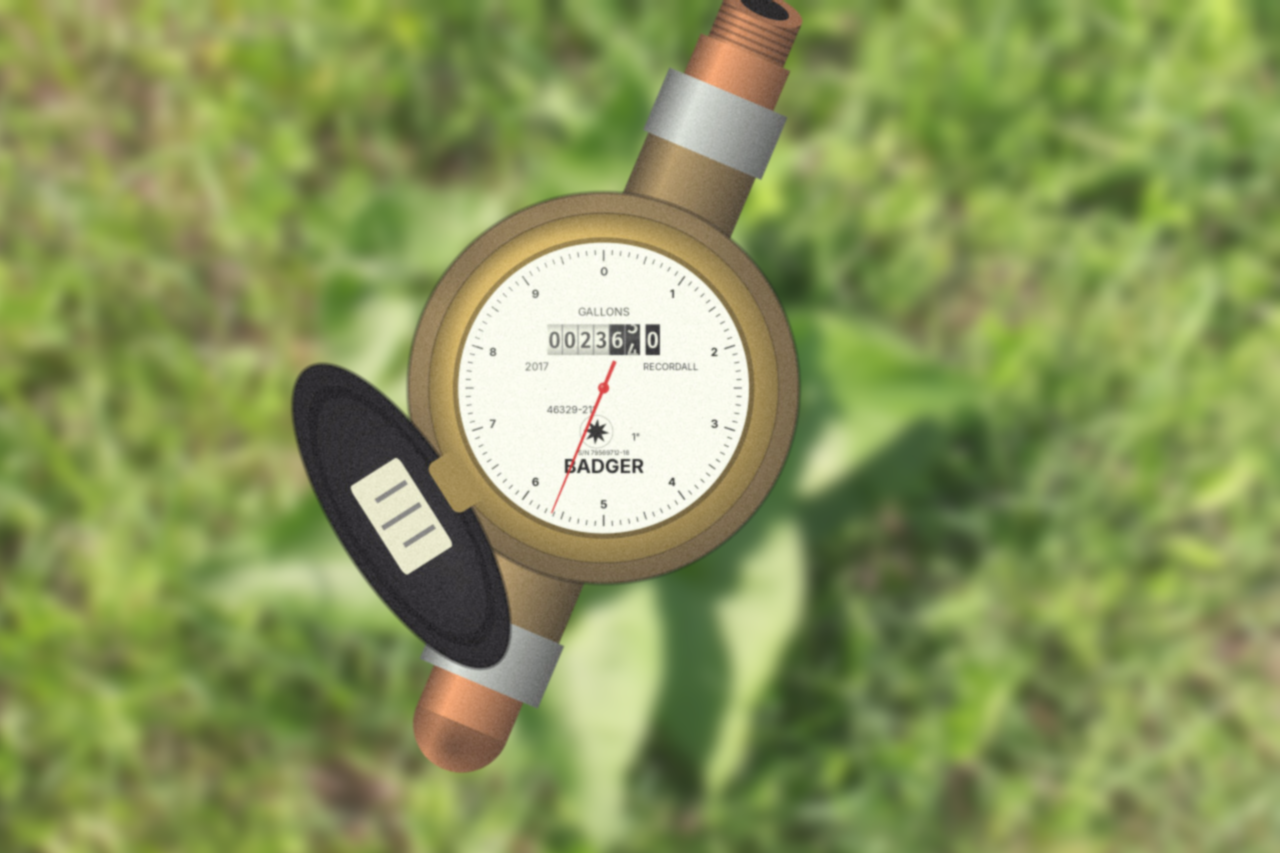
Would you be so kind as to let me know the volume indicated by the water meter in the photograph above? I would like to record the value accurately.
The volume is 23635.6 gal
